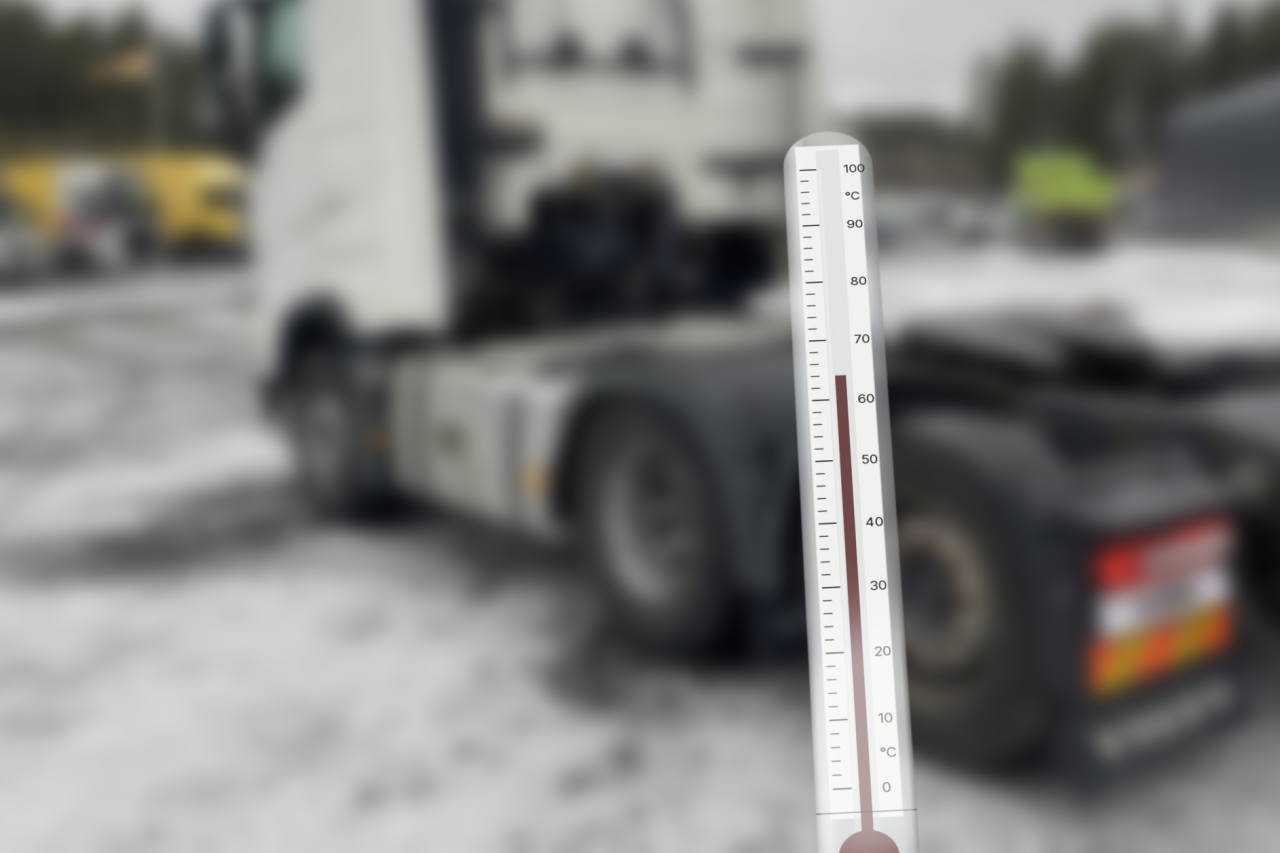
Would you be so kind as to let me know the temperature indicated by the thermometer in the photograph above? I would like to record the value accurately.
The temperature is 64 °C
